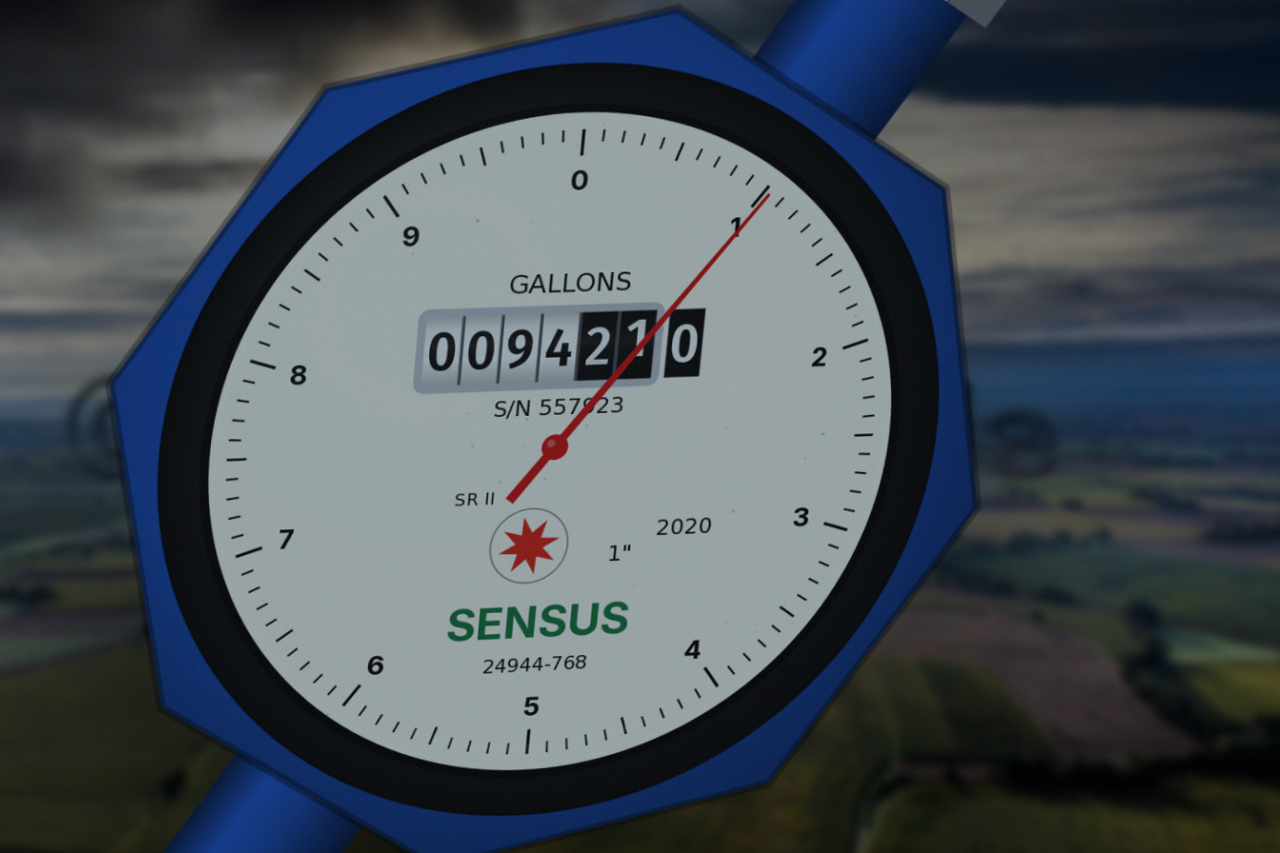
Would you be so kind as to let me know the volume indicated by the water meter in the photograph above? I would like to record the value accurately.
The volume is 94211.0 gal
